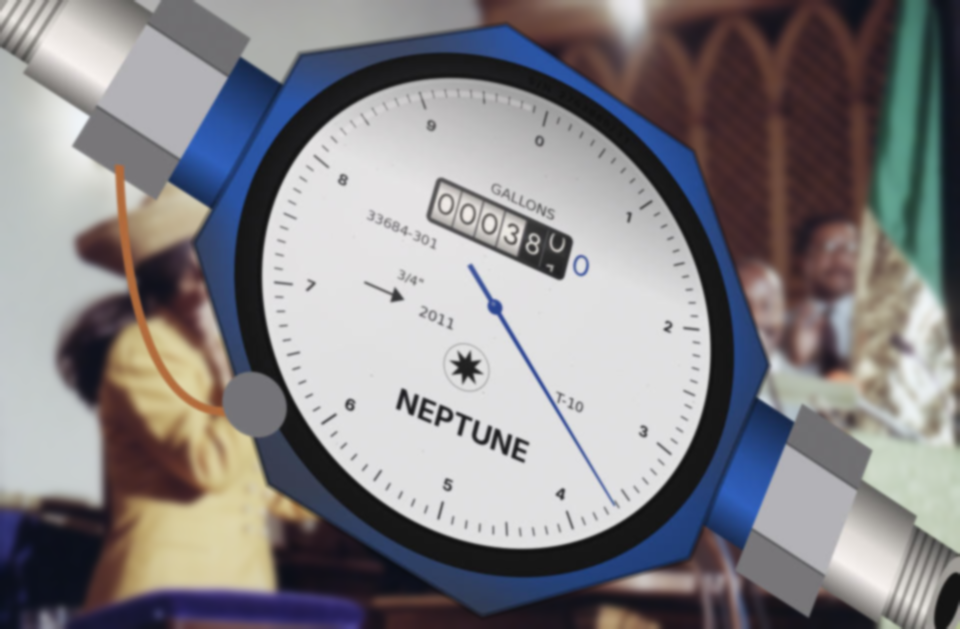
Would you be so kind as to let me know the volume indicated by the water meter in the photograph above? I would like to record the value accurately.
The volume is 3803.6 gal
